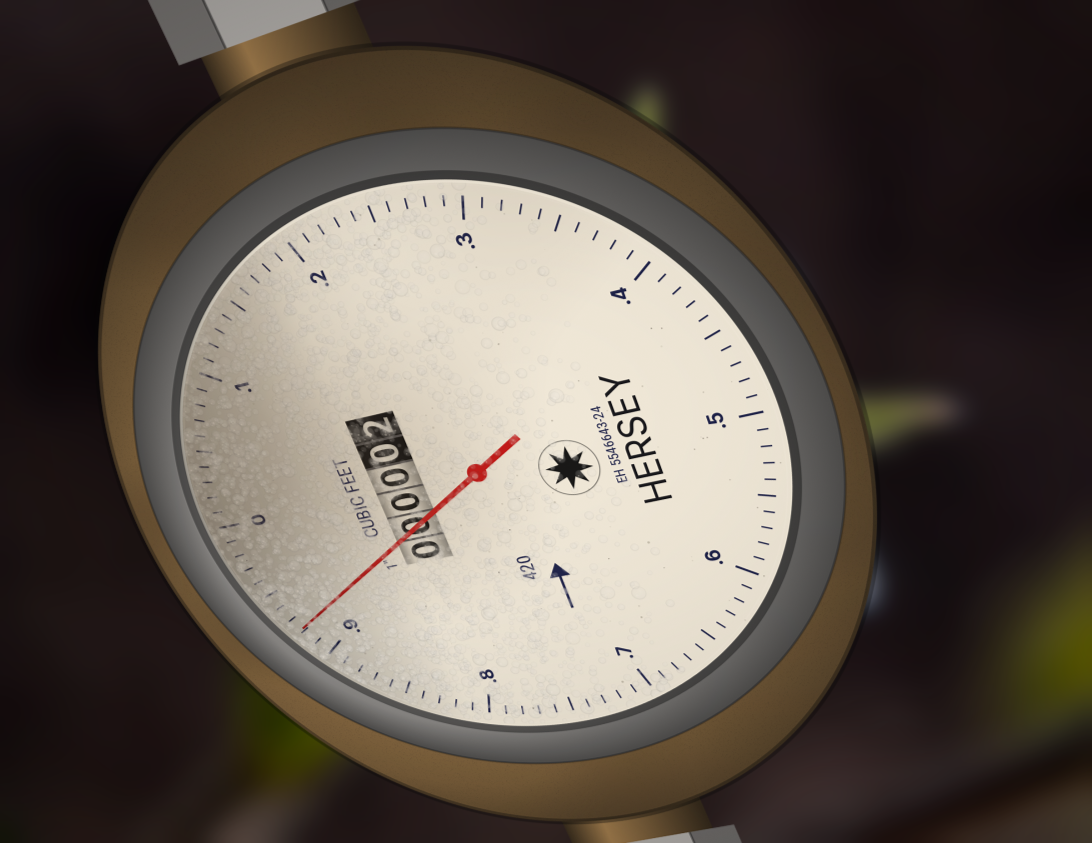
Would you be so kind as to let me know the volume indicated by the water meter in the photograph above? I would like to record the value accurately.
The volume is 1.92 ft³
